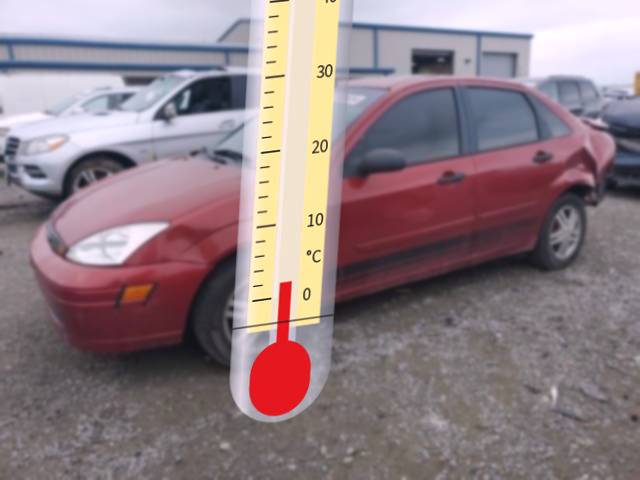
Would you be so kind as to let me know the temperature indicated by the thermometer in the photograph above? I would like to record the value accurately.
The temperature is 2 °C
